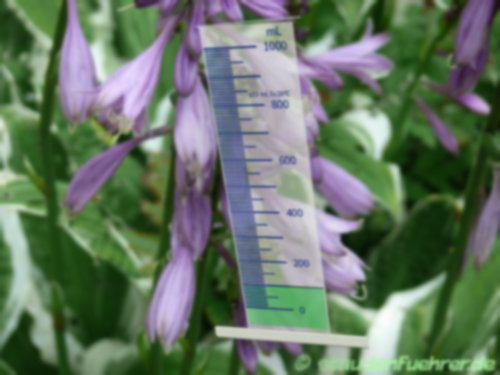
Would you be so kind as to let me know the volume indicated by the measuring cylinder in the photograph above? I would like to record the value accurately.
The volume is 100 mL
